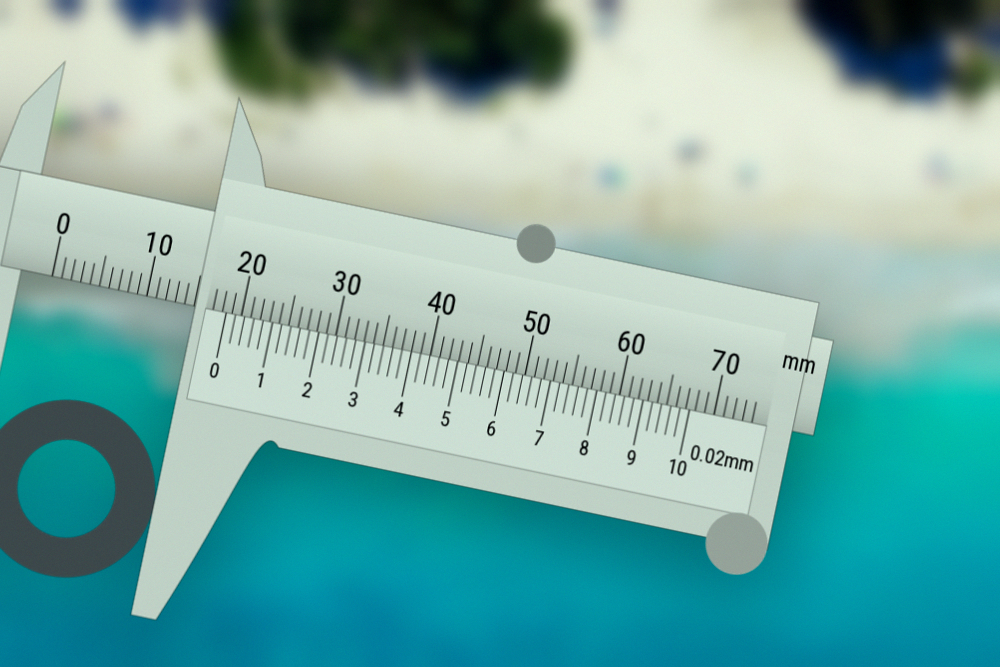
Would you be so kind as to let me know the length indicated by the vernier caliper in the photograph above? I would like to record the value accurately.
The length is 18.4 mm
